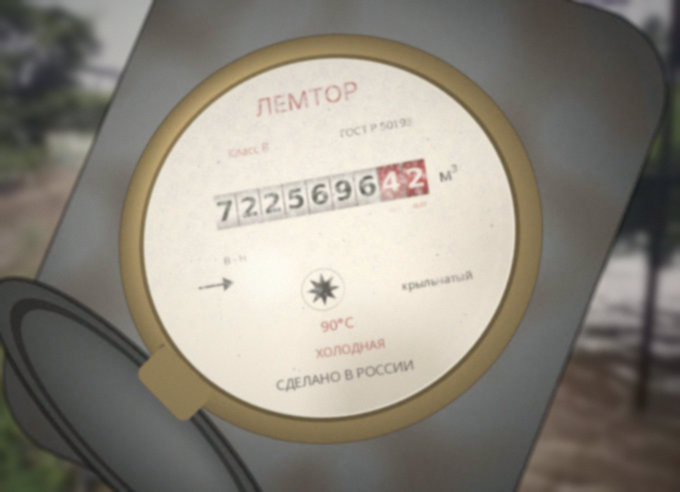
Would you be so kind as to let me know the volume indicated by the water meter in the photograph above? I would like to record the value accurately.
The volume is 7225696.42 m³
